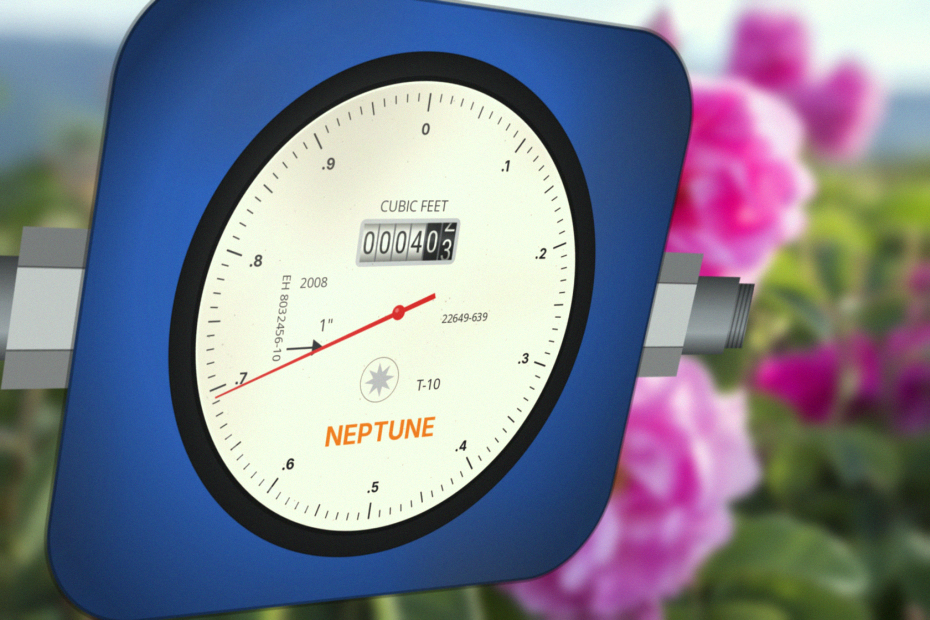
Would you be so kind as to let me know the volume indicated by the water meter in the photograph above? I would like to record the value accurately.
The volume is 402.69 ft³
